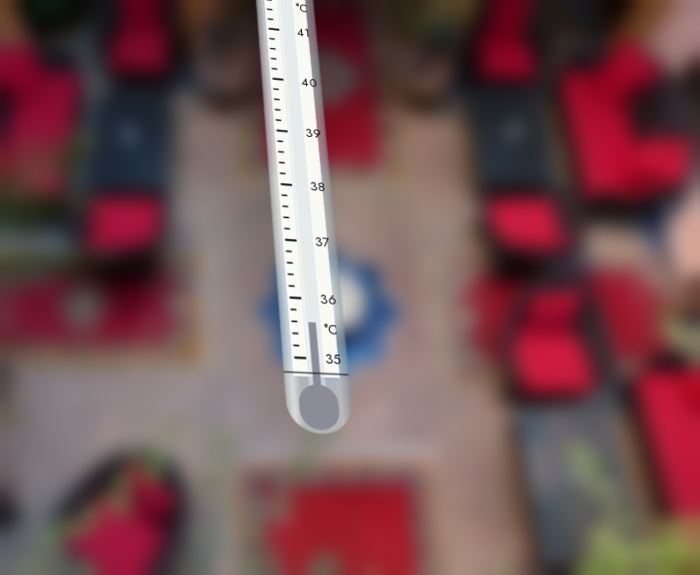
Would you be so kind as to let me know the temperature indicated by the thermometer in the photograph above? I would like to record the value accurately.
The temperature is 35.6 °C
